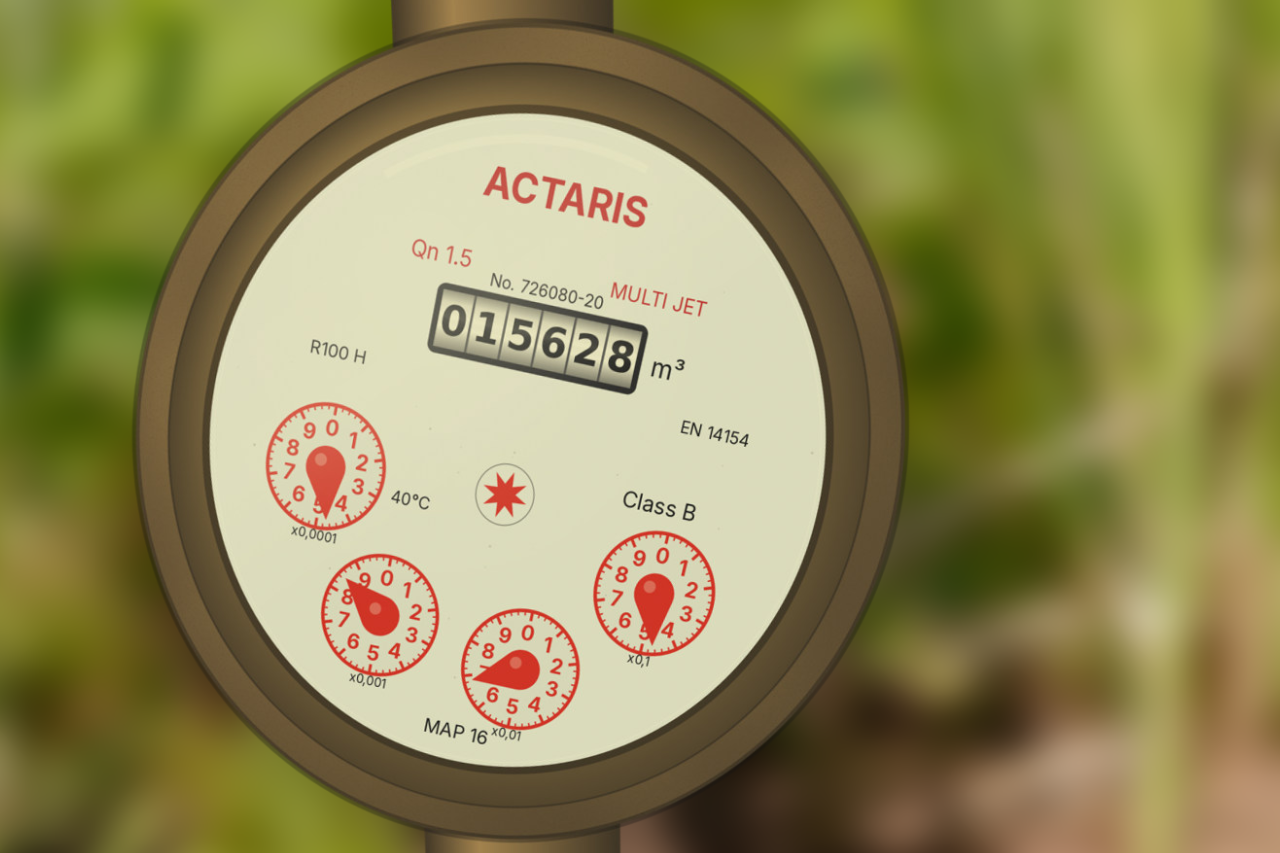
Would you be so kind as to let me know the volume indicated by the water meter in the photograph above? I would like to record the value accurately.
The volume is 15628.4684 m³
